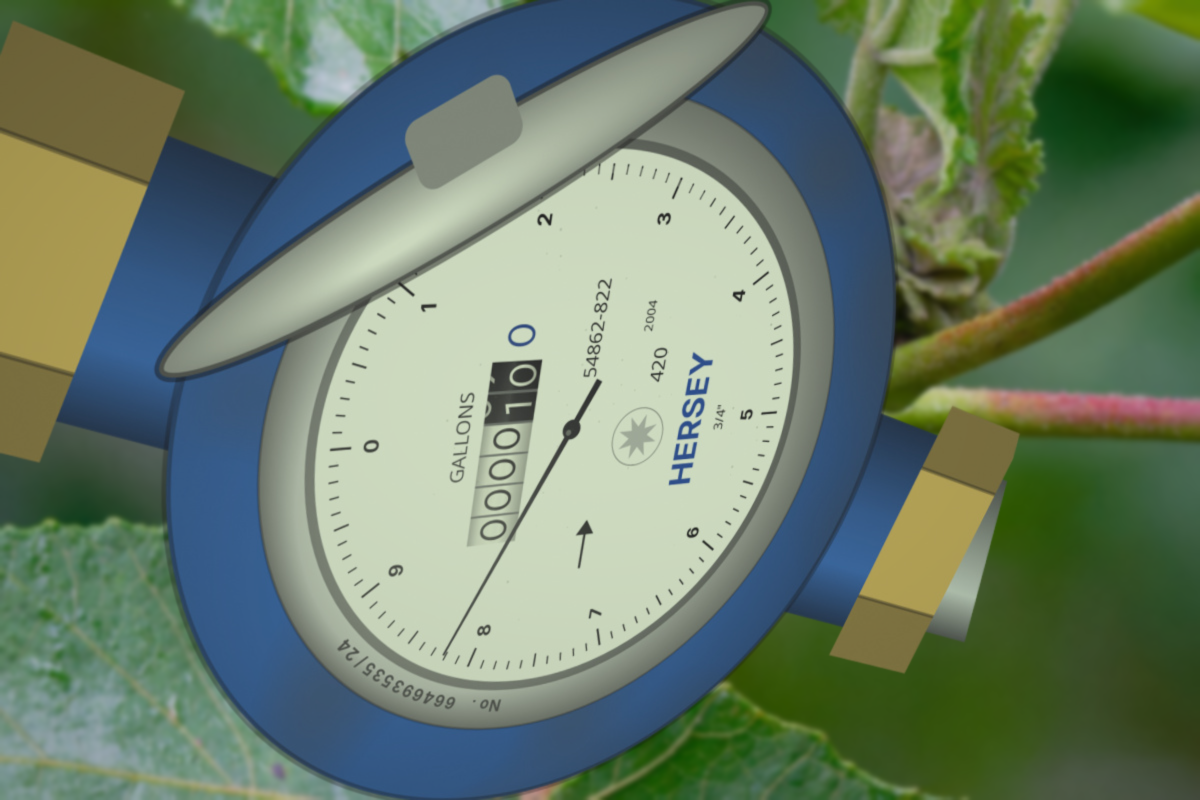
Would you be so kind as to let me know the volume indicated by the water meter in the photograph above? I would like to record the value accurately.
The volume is 98.2 gal
